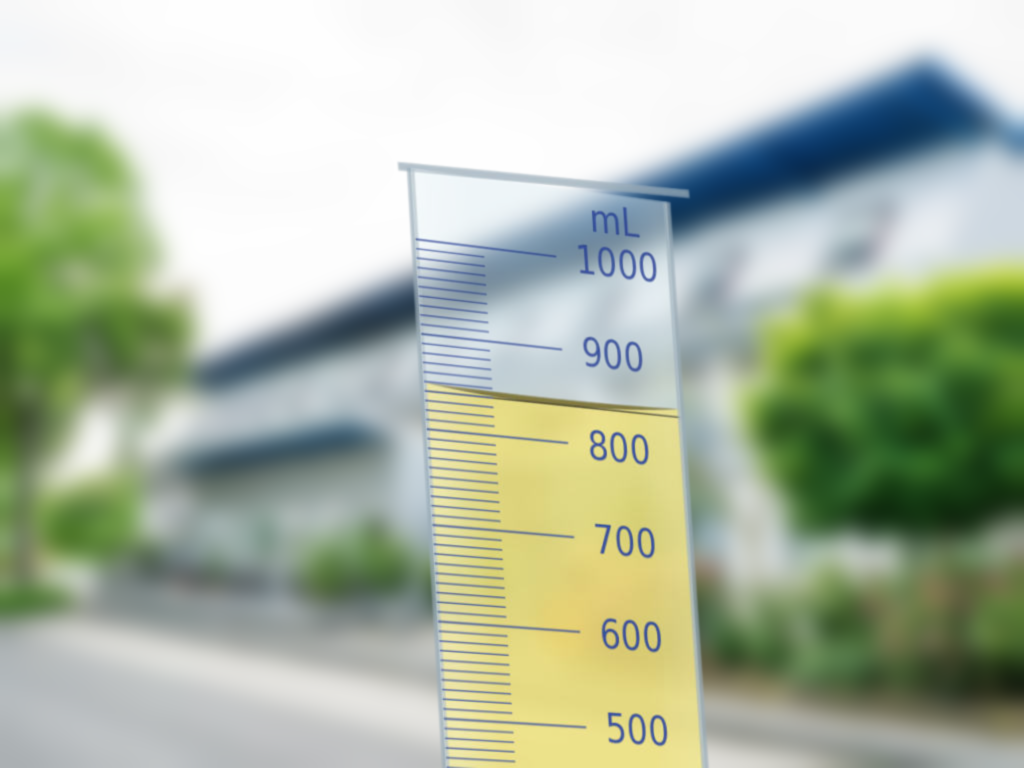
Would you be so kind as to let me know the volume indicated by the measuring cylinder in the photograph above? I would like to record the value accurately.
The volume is 840 mL
